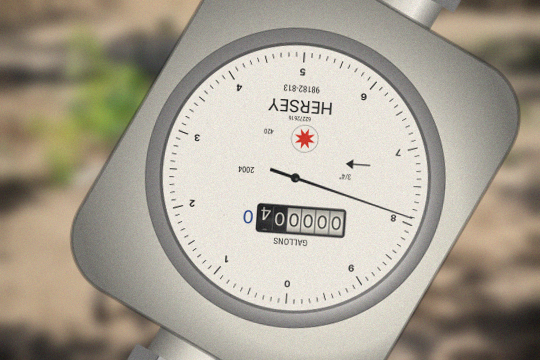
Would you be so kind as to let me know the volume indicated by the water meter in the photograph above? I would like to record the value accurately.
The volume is 37.9 gal
